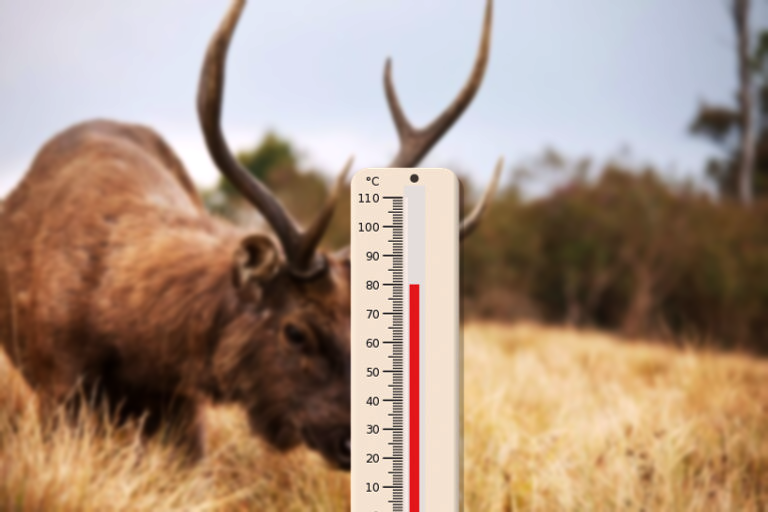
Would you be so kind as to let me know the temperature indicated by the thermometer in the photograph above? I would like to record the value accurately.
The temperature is 80 °C
